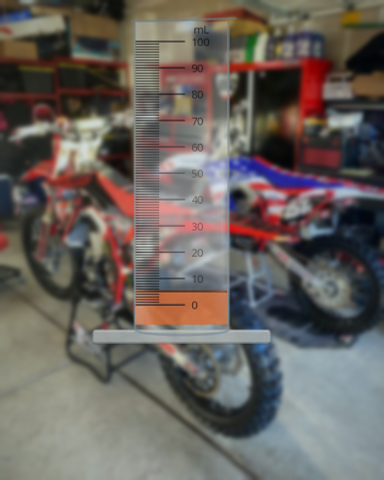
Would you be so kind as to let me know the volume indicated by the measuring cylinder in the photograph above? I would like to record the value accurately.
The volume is 5 mL
